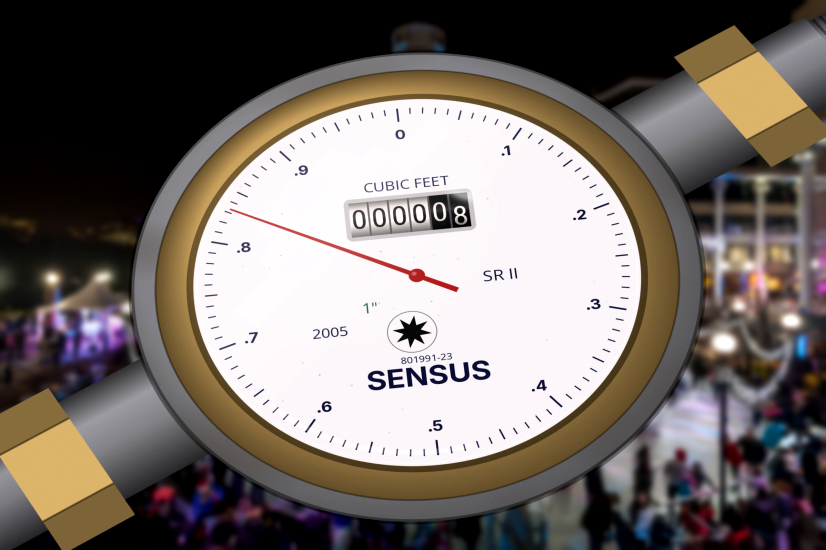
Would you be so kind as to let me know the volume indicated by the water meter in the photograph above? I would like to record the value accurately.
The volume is 7.83 ft³
